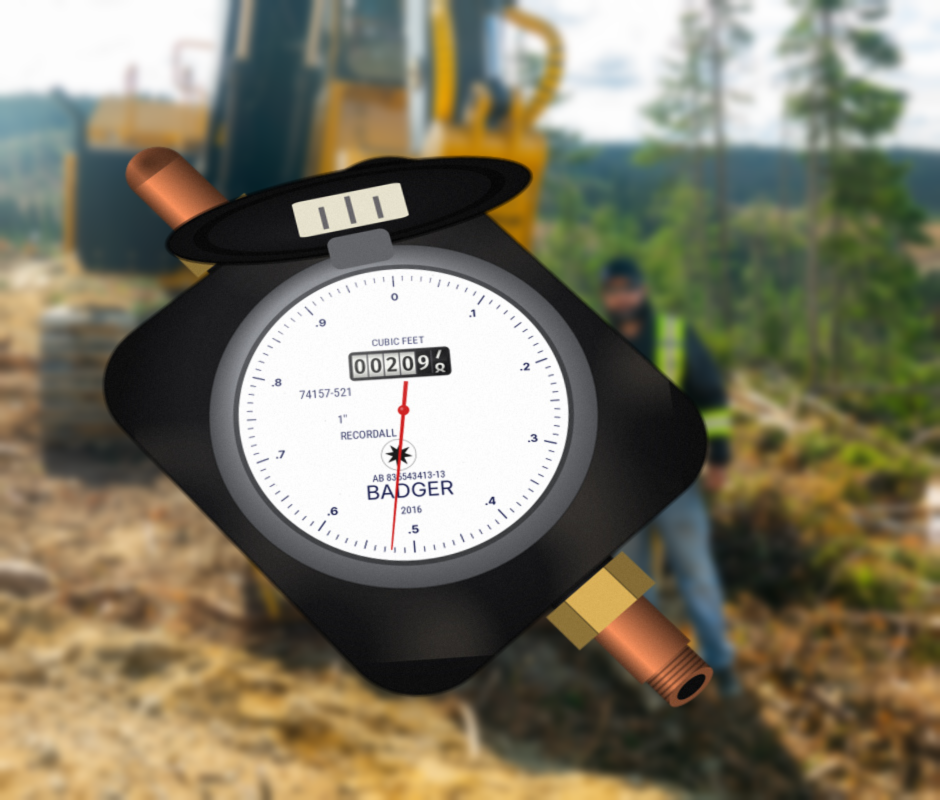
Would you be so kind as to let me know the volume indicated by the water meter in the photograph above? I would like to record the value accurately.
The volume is 2097.52 ft³
